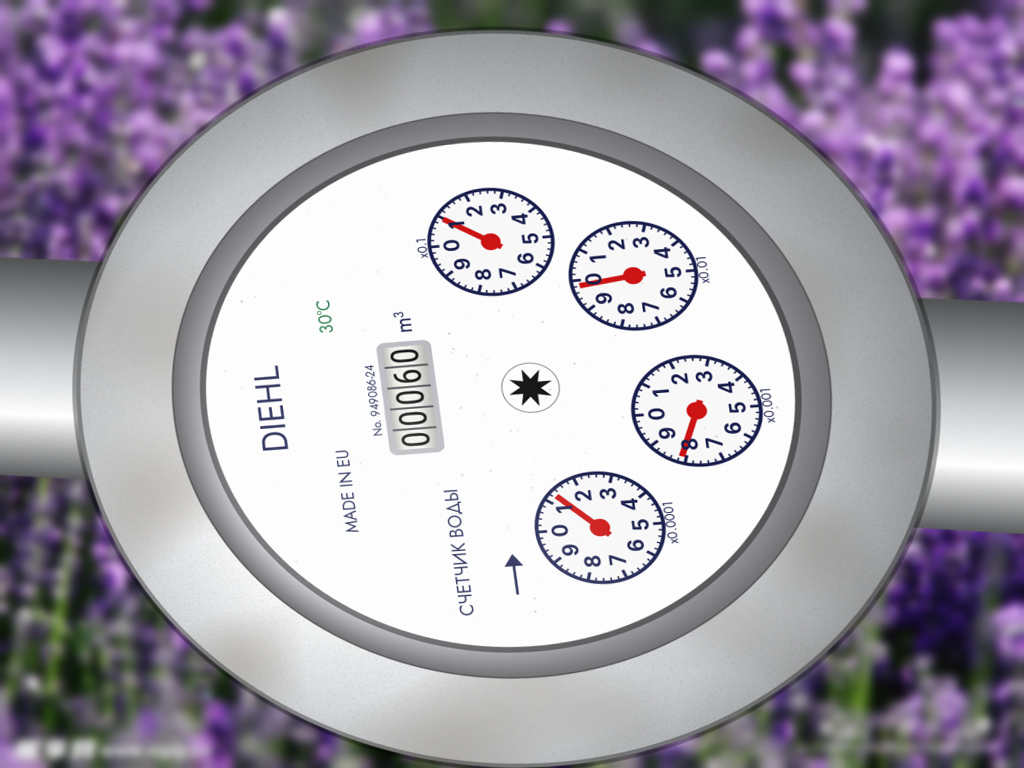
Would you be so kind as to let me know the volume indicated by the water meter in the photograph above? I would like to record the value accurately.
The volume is 60.0981 m³
